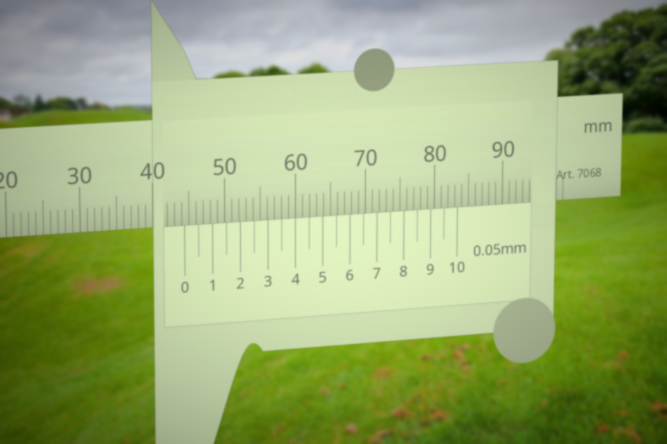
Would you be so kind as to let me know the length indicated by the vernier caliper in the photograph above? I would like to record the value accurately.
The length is 44.4 mm
